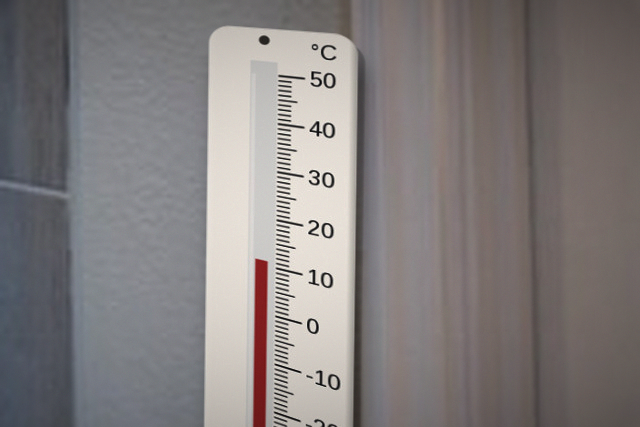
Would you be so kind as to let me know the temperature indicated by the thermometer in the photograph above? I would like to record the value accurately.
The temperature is 11 °C
